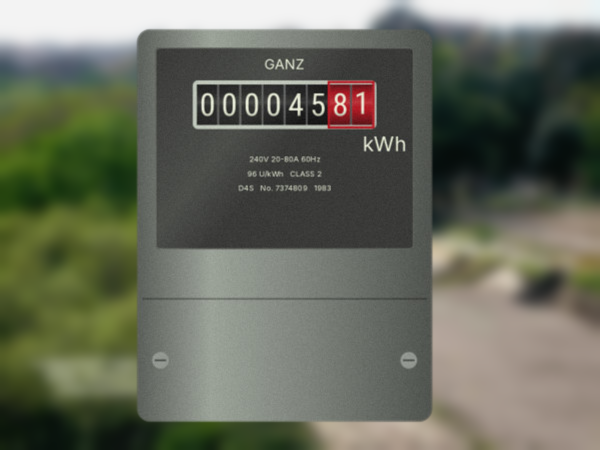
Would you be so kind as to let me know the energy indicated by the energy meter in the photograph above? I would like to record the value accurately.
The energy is 45.81 kWh
